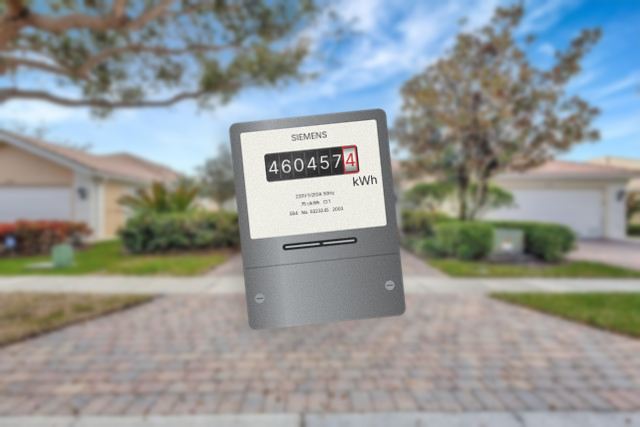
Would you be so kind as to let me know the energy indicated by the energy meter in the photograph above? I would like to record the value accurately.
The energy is 460457.4 kWh
